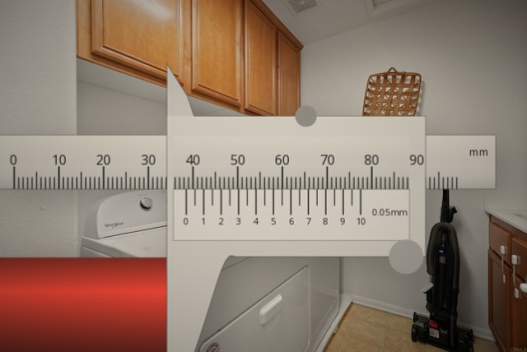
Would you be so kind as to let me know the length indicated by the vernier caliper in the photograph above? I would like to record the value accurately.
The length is 38.5 mm
